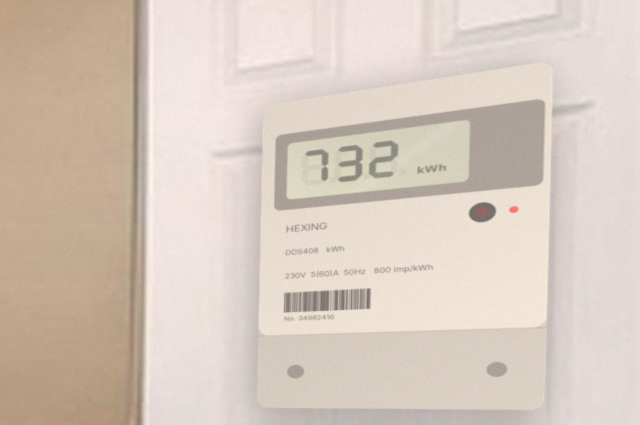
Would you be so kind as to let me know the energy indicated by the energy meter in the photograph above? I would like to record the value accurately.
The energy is 732 kWh
